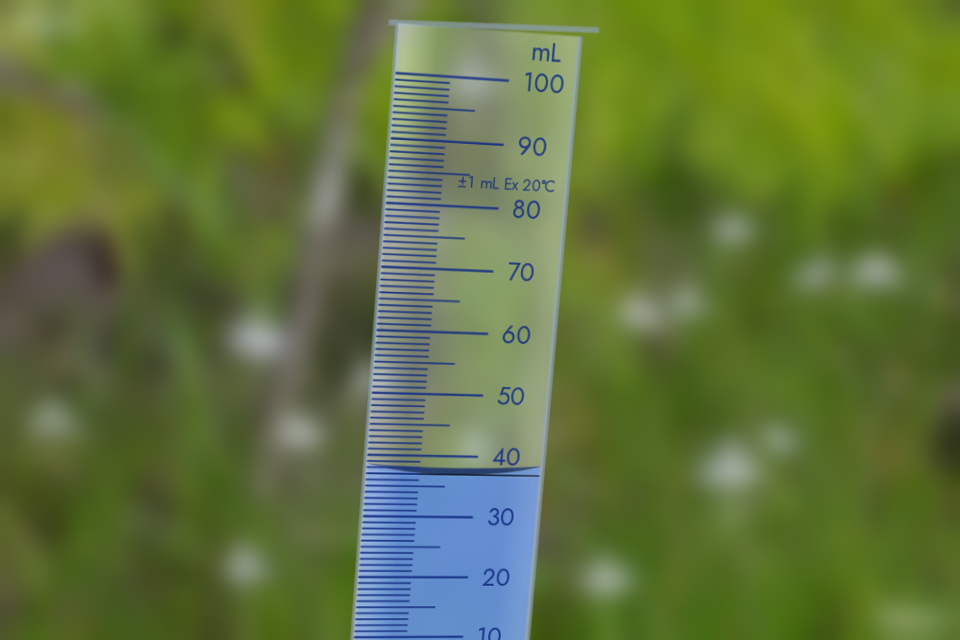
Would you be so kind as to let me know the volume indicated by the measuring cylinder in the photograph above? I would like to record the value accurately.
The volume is 37 mL
